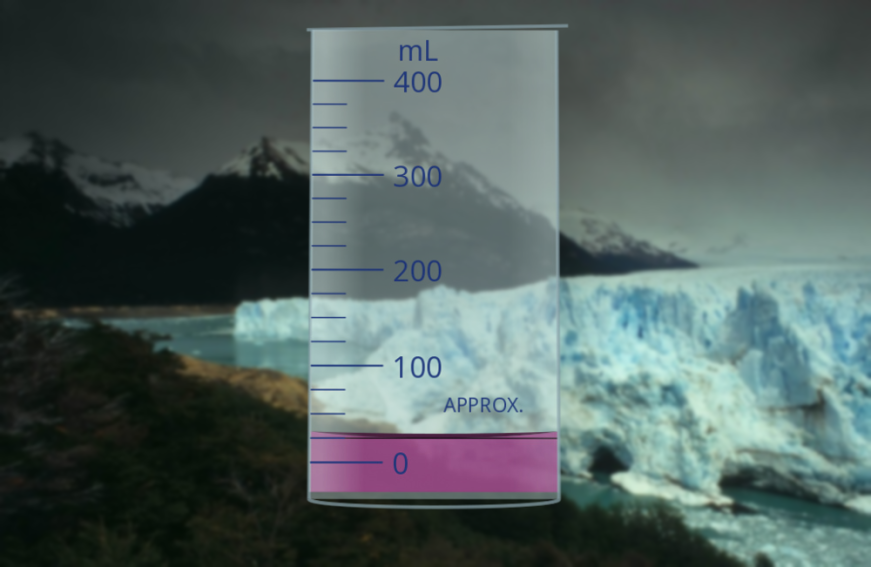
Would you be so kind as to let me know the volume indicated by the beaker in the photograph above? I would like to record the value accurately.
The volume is 25 mL
